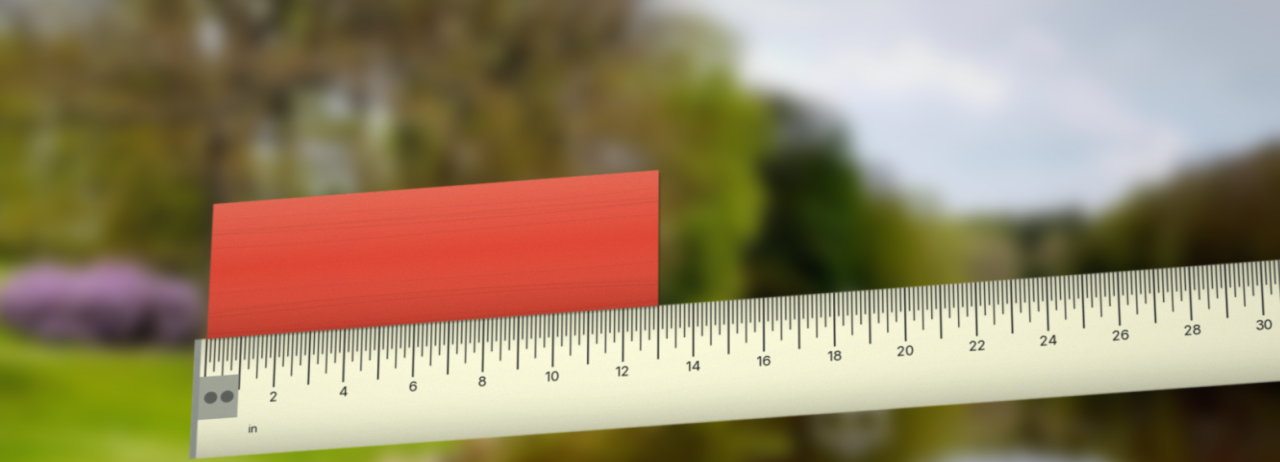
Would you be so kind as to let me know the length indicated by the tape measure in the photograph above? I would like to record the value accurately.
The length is 13 in
